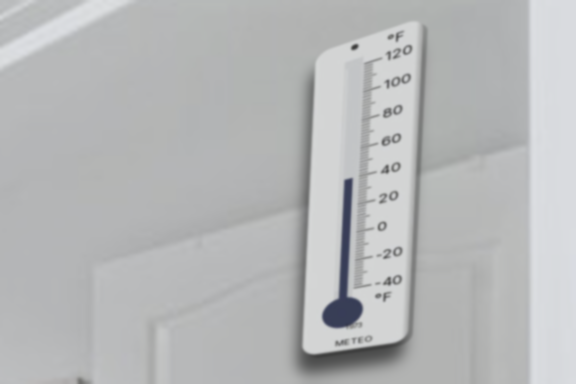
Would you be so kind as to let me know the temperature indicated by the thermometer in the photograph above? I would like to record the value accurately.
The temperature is 40 °F
